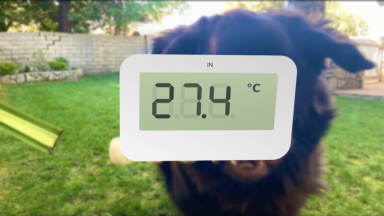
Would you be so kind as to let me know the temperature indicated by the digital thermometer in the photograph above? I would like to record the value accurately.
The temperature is 27.4 °C
